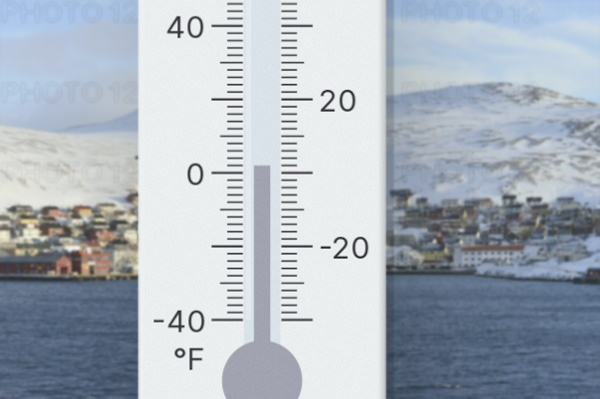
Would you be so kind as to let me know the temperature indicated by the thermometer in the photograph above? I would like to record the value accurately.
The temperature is 2 °F
